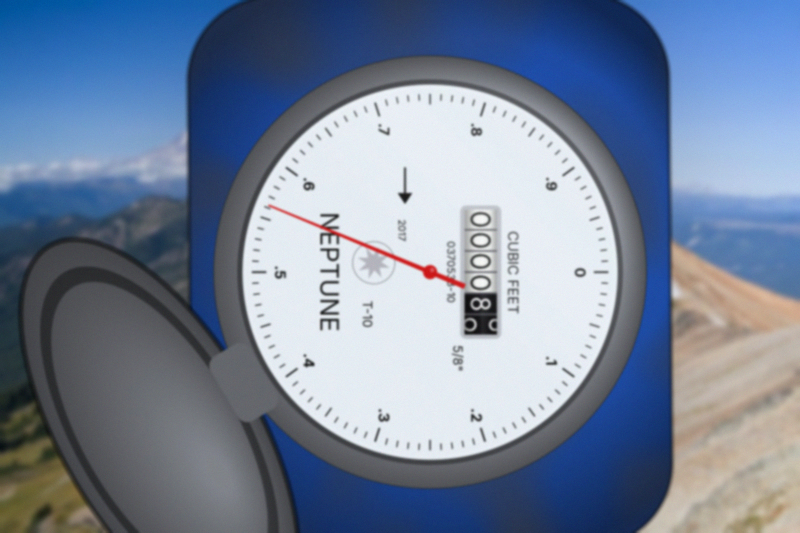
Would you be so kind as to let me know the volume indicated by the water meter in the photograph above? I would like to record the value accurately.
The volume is 88.56 ft³
